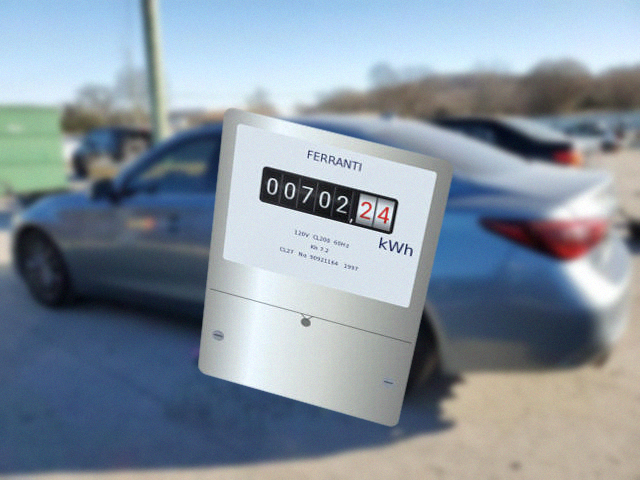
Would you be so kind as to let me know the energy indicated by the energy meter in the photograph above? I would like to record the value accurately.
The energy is 702.24 kWh
